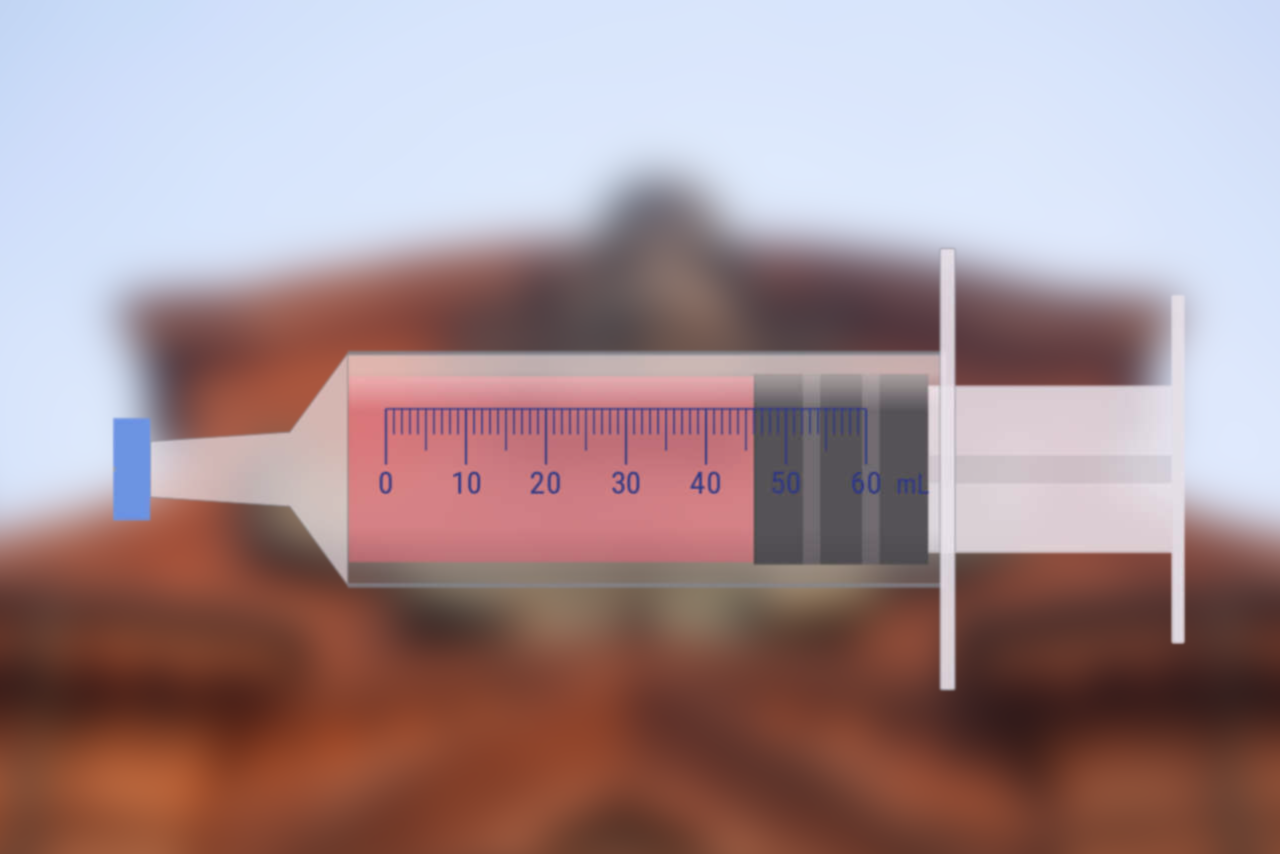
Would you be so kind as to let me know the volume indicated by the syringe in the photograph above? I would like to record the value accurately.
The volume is 46 mL
